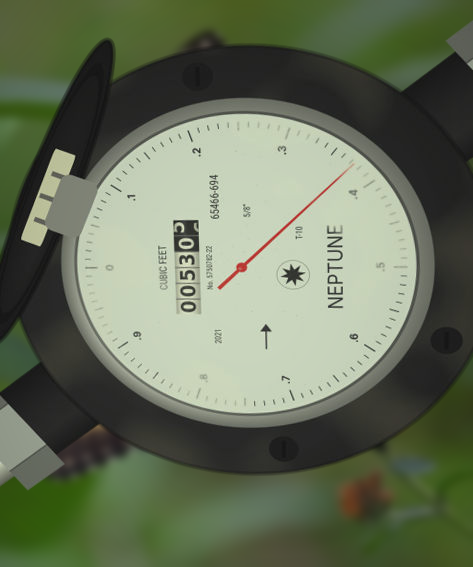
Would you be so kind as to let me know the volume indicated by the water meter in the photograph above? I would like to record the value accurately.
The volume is 5305.37 ft³
